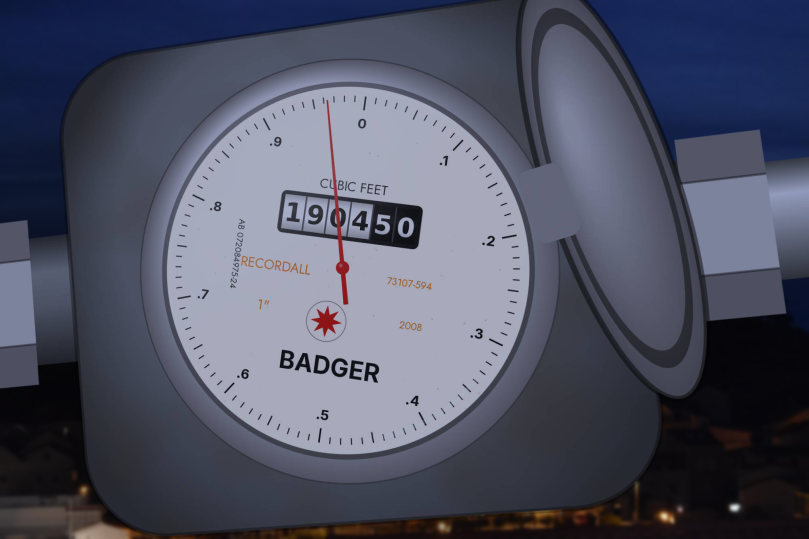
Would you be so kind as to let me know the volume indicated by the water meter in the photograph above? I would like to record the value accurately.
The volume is 190449.96 ft³
